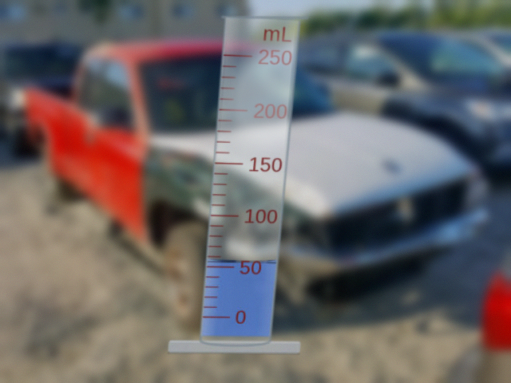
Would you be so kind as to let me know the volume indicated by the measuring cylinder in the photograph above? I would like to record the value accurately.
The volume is 55 mL
